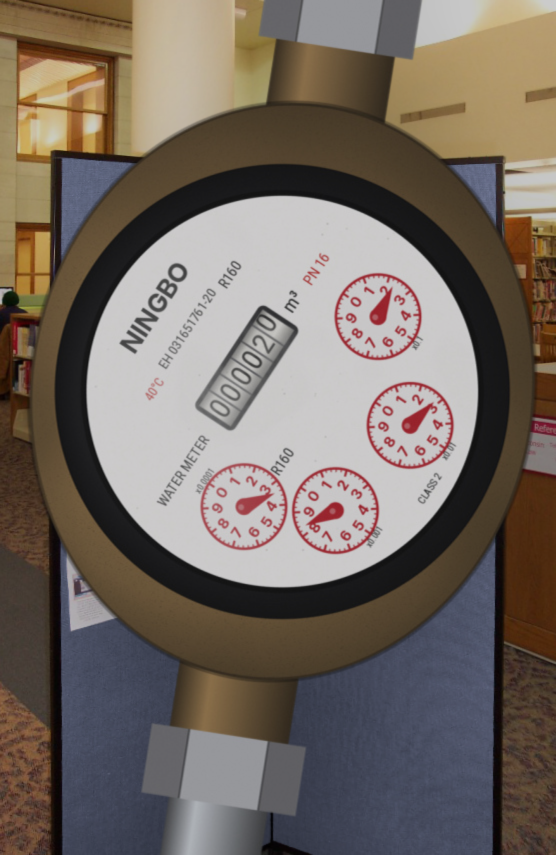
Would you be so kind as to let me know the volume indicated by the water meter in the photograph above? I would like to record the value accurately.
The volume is 20.2283 m³
